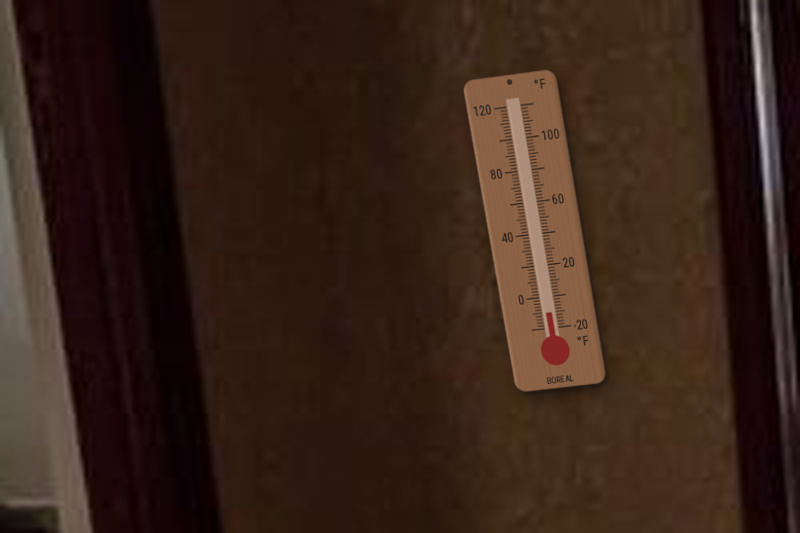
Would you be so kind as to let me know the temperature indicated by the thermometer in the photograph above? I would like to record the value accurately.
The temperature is -10 °F
